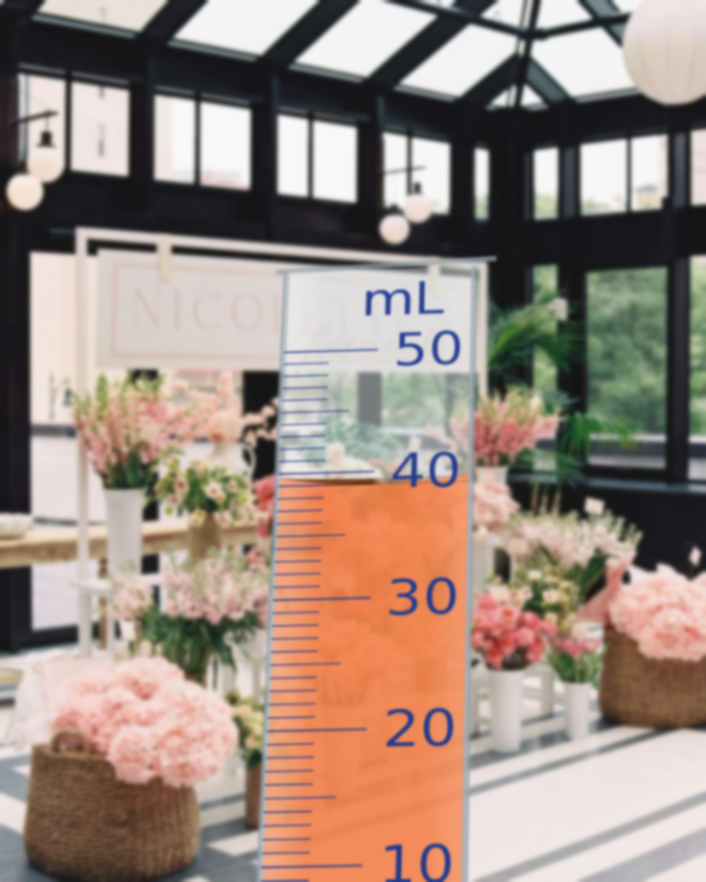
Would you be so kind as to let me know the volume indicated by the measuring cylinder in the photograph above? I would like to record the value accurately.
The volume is 39 mL
